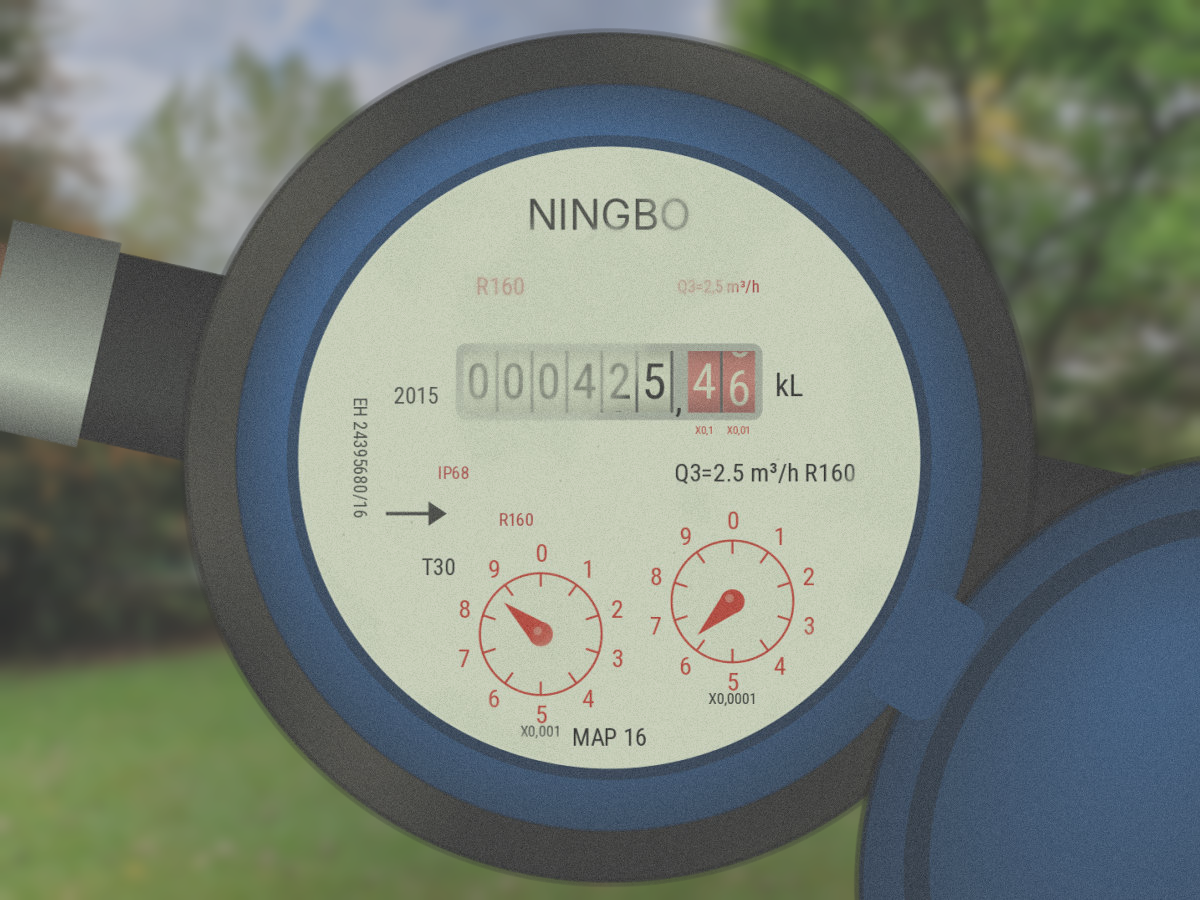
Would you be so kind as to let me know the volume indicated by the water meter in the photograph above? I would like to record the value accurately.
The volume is 425.4586 kL
